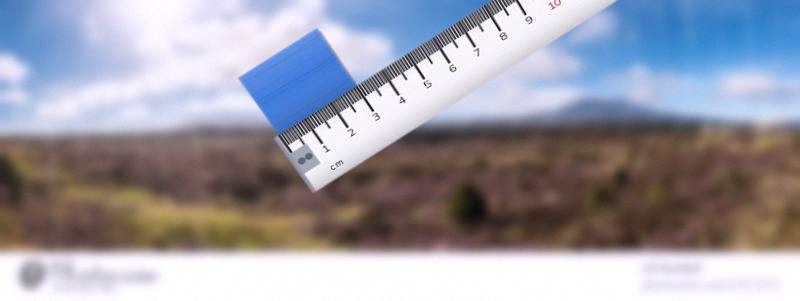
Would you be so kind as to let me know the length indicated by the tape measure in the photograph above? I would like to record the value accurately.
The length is 3 cm
